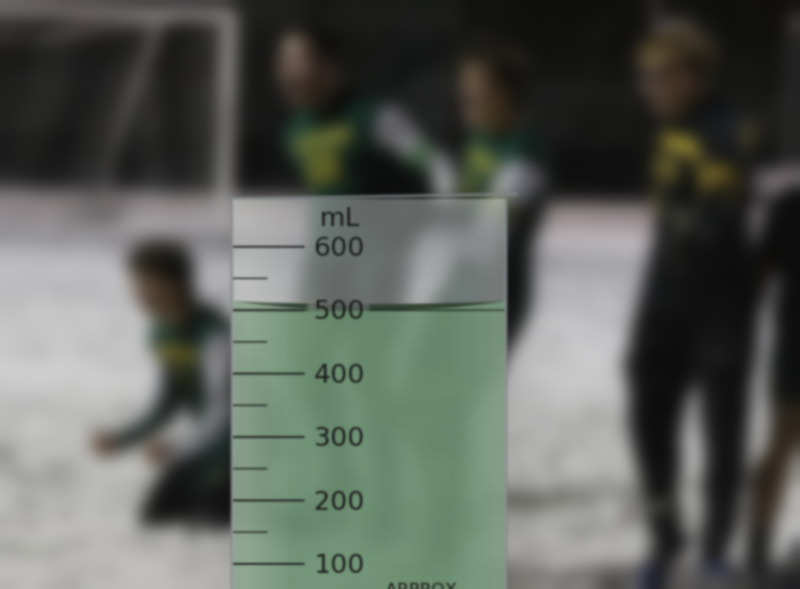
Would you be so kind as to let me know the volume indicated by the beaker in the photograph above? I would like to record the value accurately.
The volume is 500 mL
